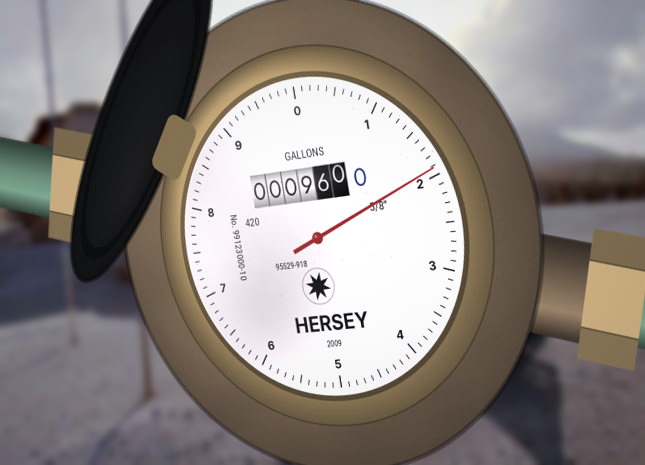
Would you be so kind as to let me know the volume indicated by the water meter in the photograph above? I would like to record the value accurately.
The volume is 9601.9 gal
